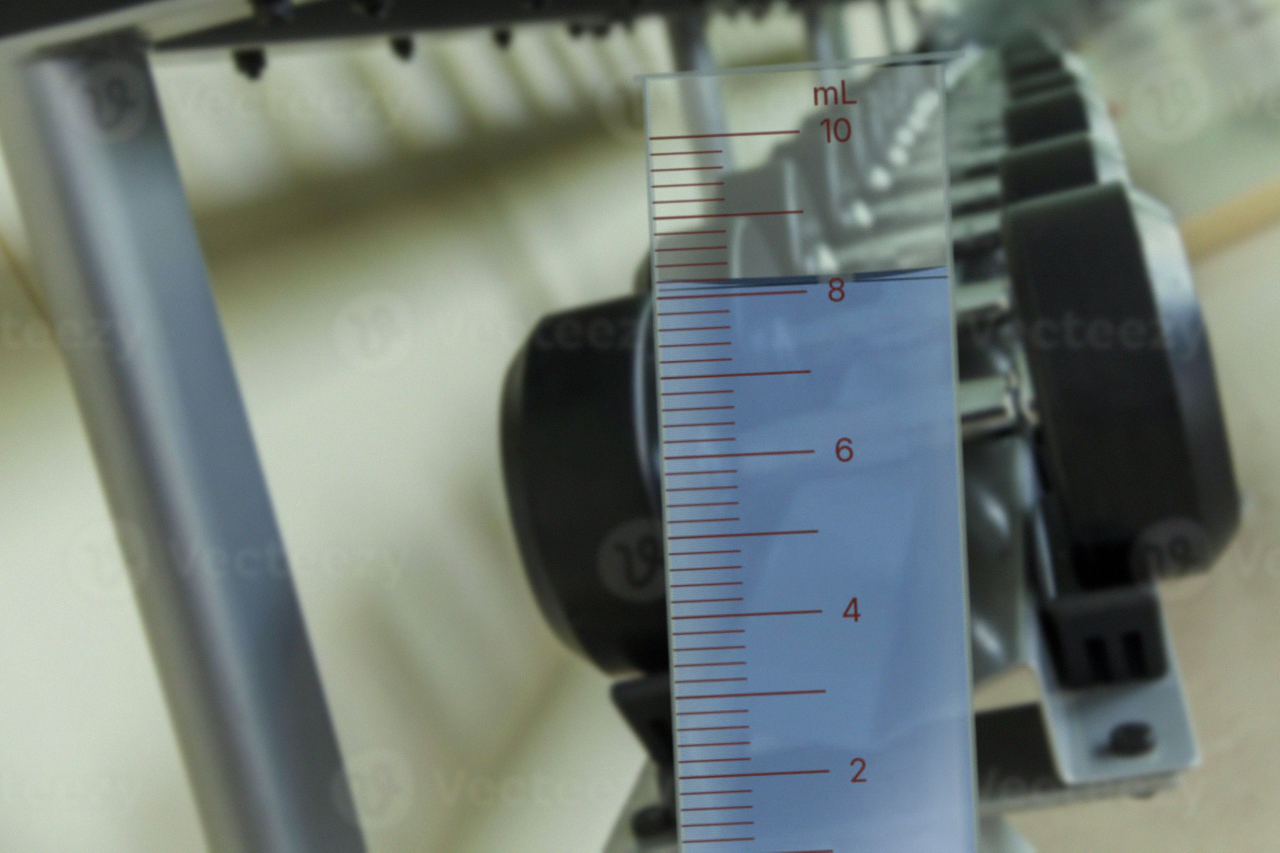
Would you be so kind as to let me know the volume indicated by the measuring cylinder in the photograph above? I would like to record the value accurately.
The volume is 8.1 mL
